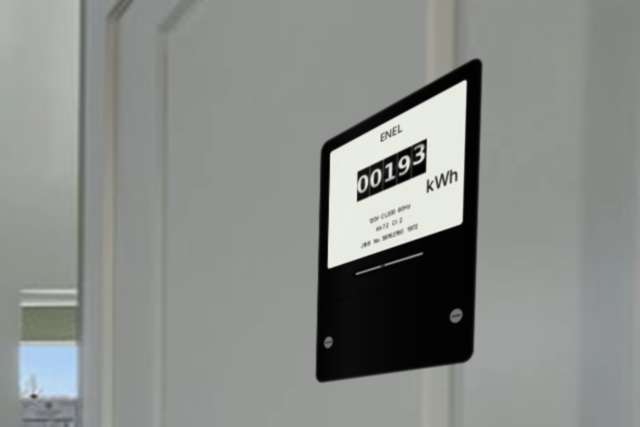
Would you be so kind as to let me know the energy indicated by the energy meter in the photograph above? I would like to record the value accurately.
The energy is 193 kWh
